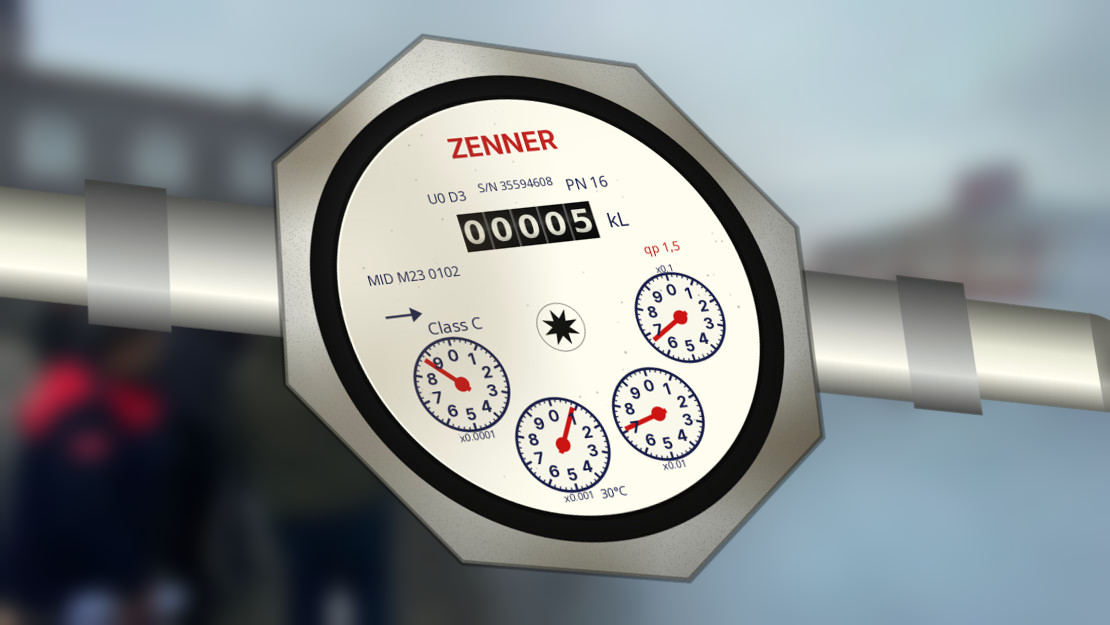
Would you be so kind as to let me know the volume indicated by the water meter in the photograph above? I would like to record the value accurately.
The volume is 5.6708 kL
